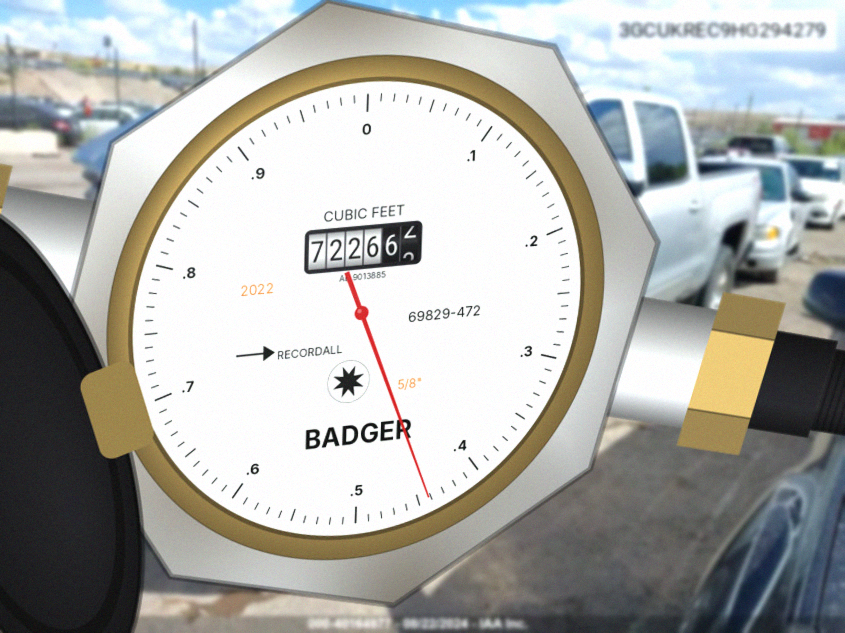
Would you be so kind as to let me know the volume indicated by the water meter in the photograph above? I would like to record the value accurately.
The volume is 722662.44 ft³
